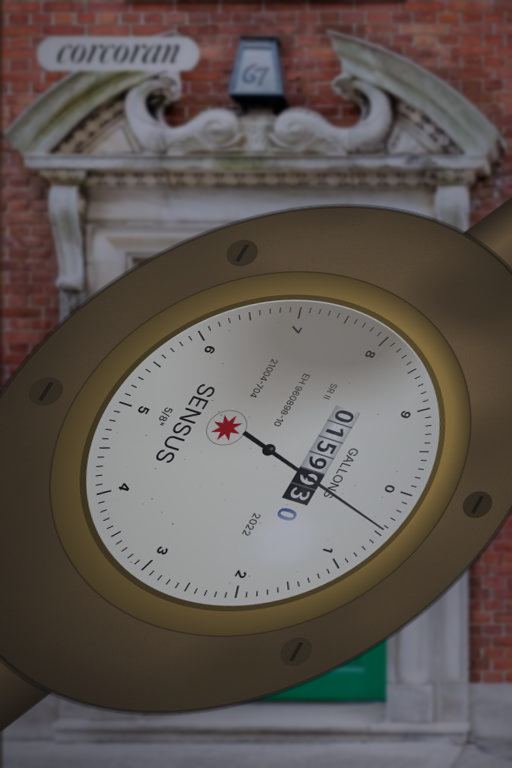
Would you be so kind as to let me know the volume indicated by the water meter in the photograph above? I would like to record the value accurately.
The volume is 159930.4 gal
